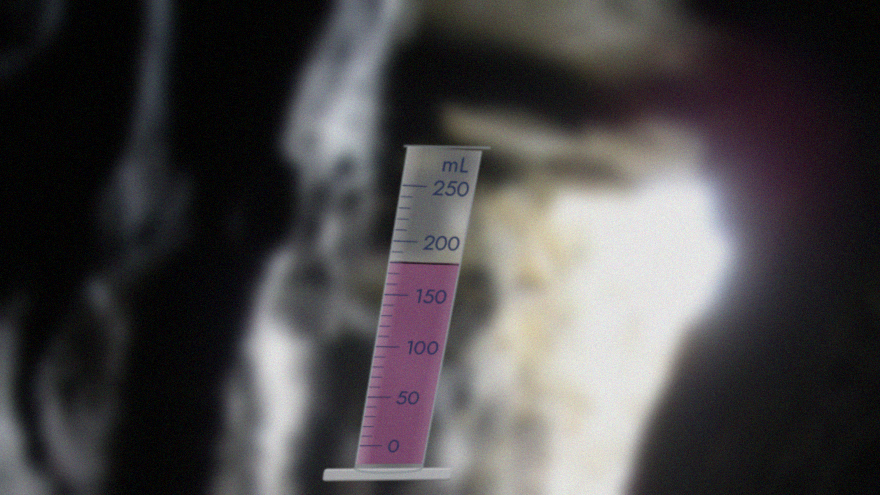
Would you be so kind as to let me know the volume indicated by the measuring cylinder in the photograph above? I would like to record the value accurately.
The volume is 180 mL
